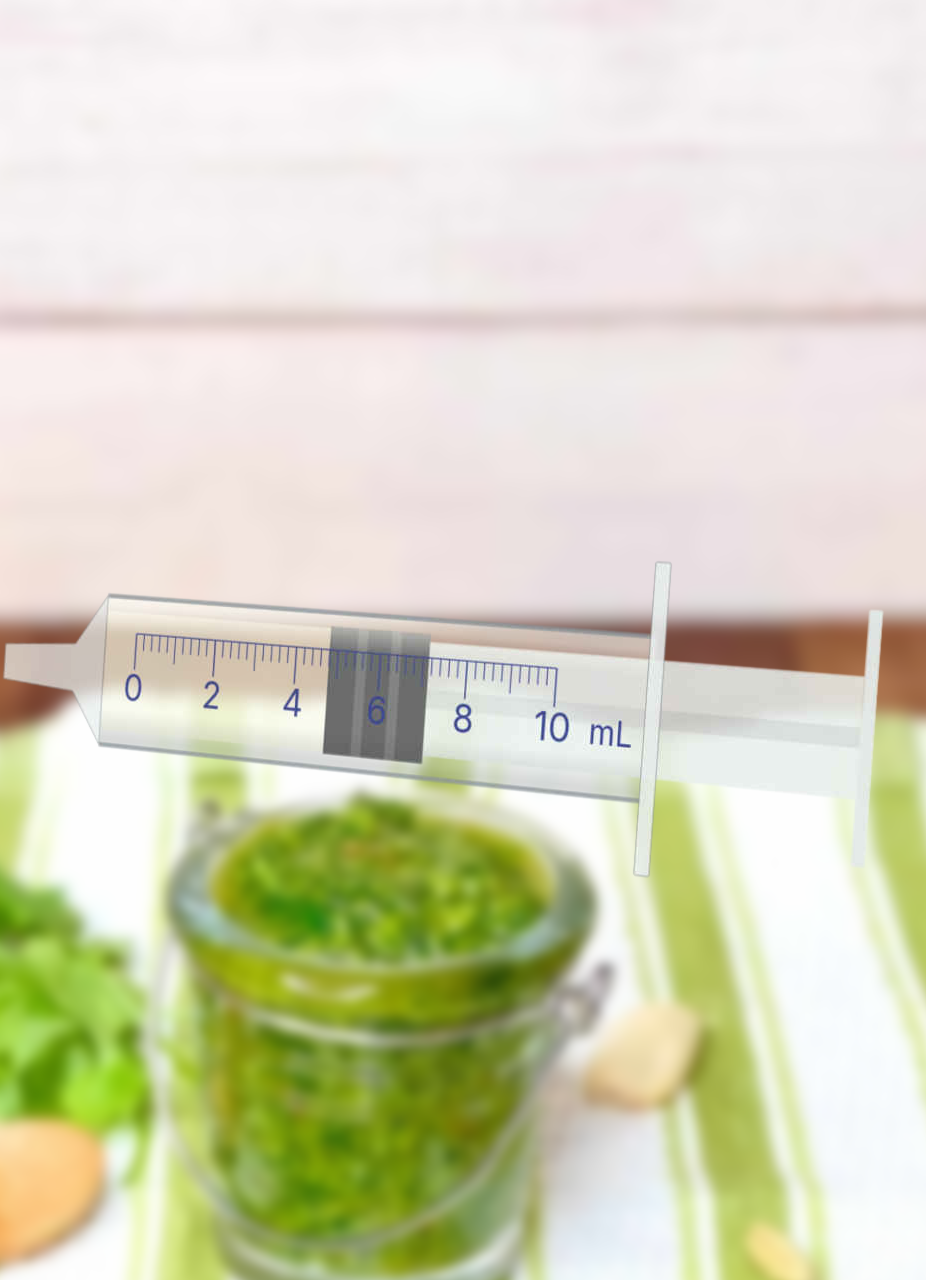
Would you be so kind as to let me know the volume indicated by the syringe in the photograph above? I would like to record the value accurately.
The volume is 4.8 mL
